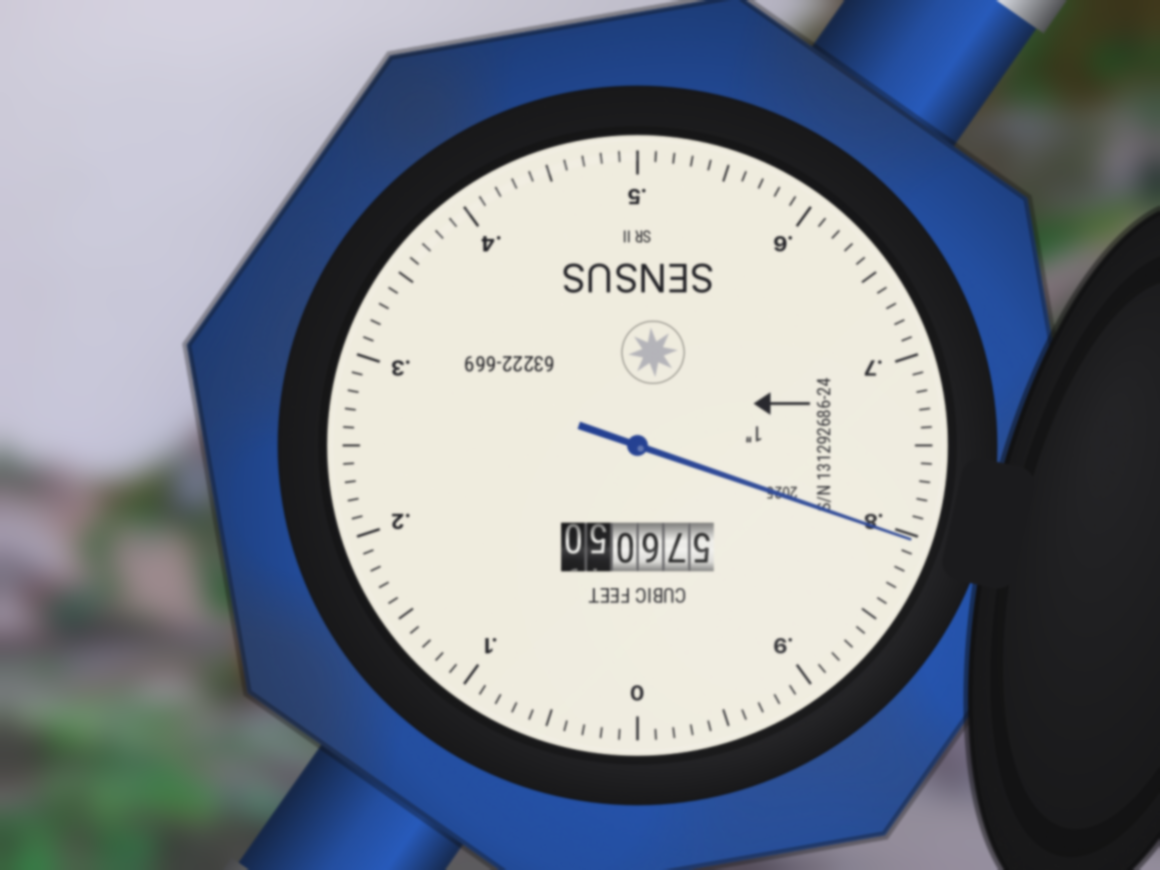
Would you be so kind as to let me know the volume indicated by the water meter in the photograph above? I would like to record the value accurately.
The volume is 576049.80 ft³
